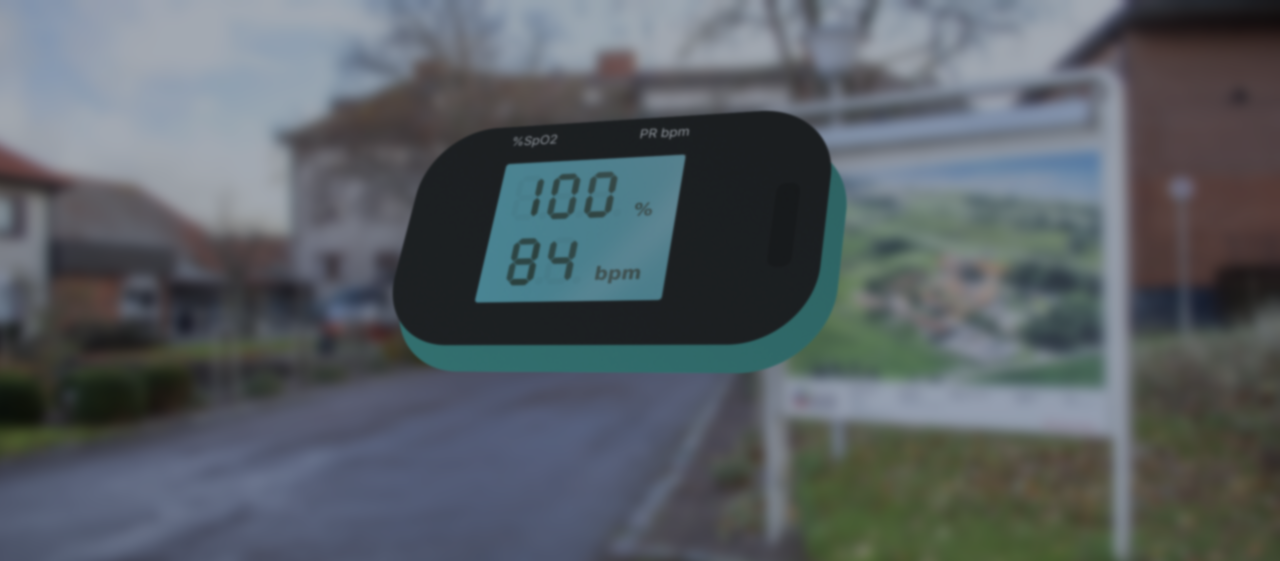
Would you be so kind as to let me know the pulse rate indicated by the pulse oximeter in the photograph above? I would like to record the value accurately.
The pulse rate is 84 bpm
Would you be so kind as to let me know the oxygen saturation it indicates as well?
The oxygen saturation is 100 %
